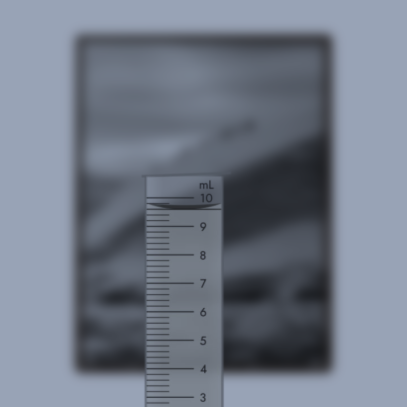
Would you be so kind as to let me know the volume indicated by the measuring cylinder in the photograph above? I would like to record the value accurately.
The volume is 9.6 mL
